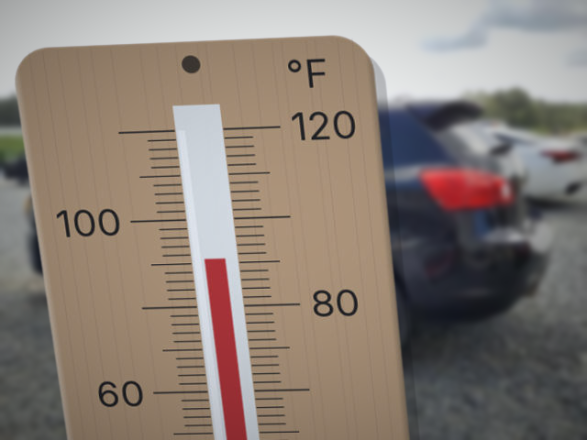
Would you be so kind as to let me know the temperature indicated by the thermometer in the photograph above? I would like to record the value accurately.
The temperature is 91 °F
